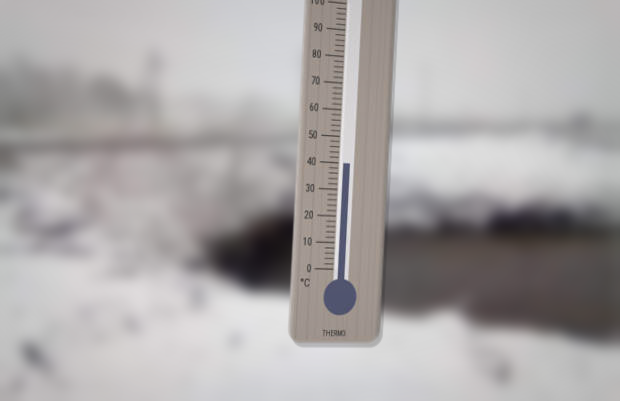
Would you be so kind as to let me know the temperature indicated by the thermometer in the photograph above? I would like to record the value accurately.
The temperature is 40 °C
